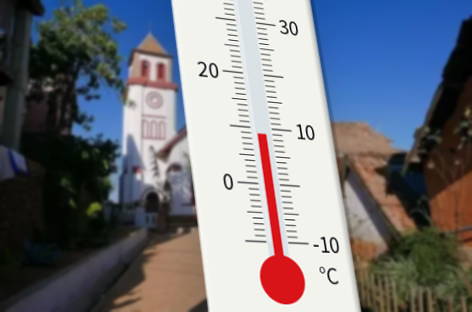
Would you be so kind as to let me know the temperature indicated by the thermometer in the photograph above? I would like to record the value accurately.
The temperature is 9 °C
